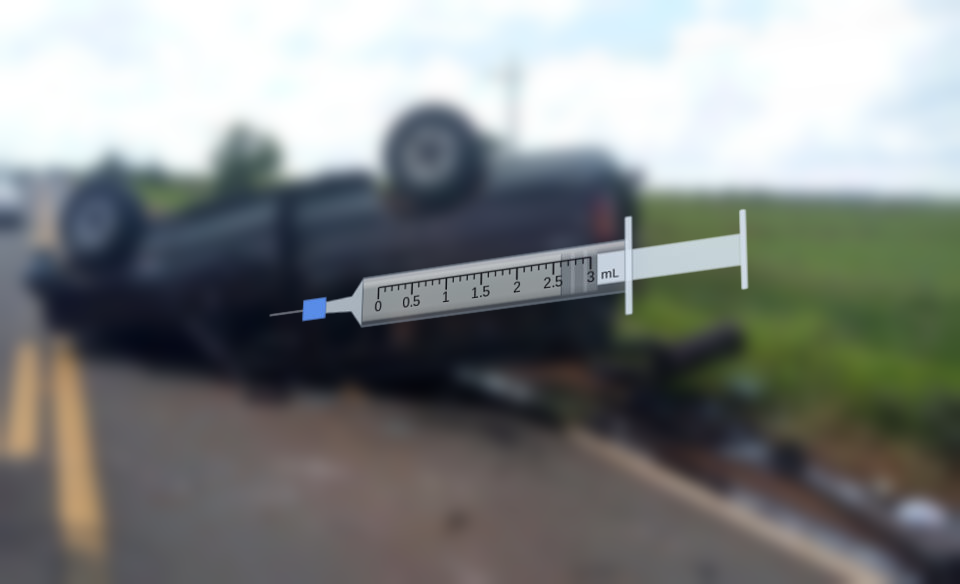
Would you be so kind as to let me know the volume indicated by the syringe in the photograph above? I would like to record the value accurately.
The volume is 2.6 mL
